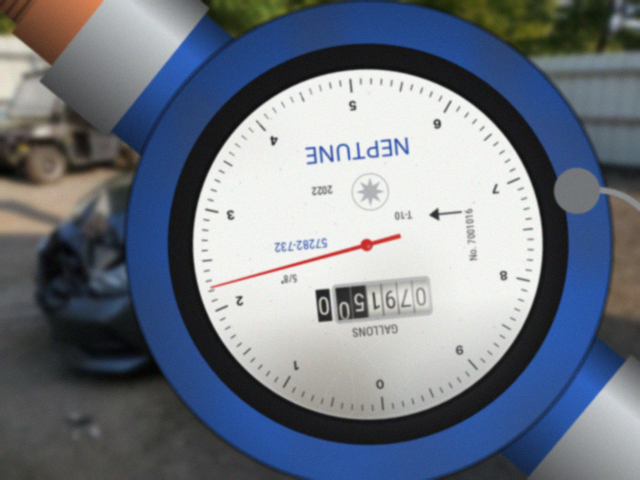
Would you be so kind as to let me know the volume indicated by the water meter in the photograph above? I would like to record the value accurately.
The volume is 791502.2 gal
